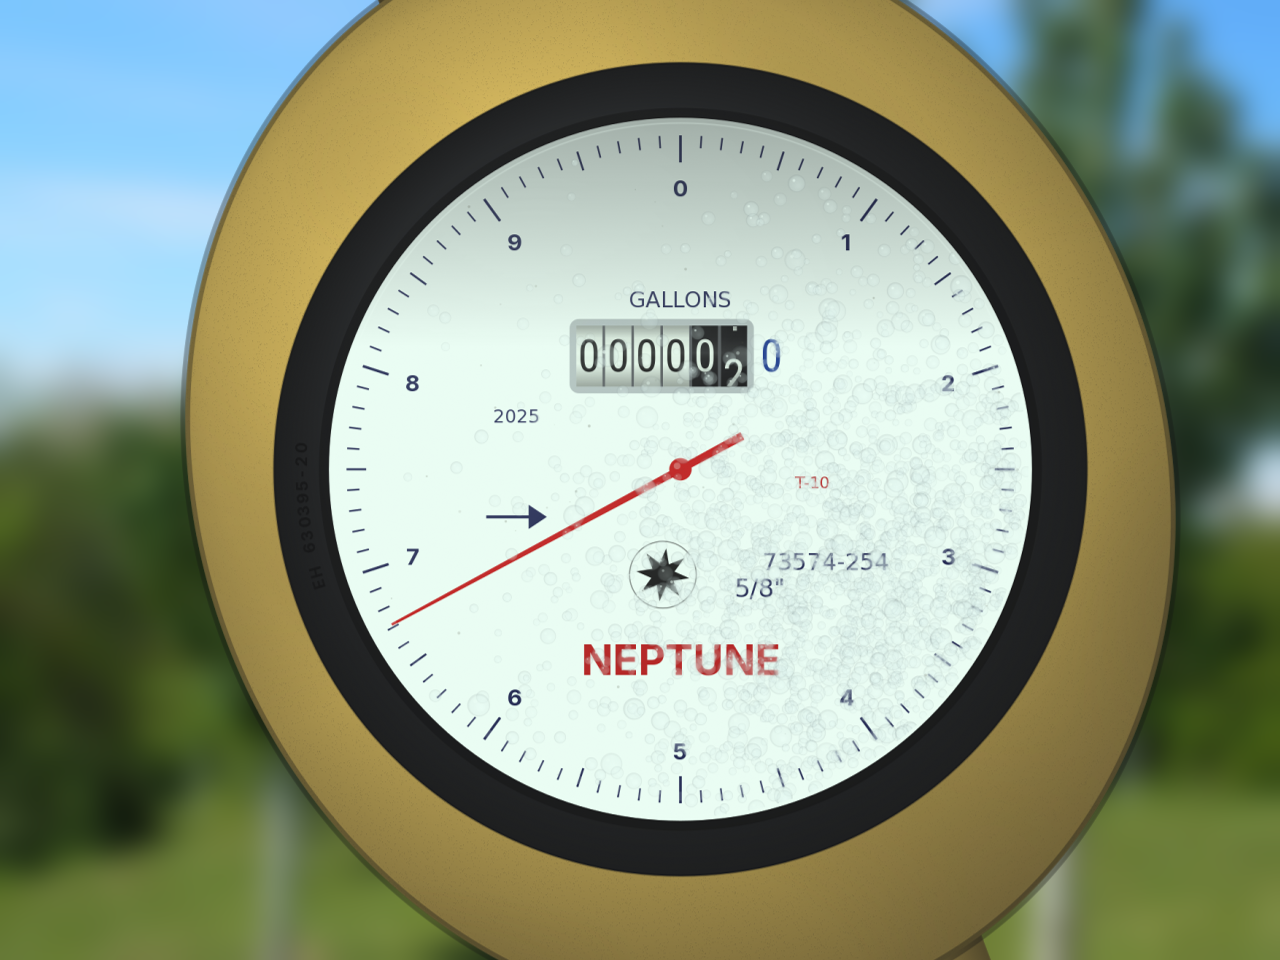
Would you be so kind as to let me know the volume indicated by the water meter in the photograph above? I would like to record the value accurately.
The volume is 16.7 gal
